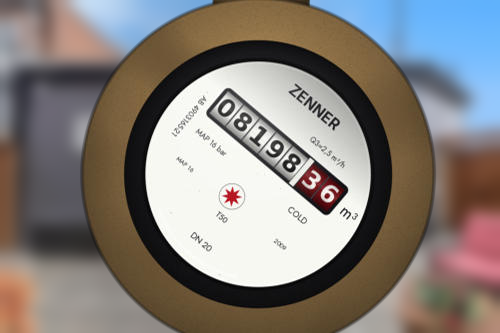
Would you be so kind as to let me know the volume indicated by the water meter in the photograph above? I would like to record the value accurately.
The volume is 8198.36 m³
